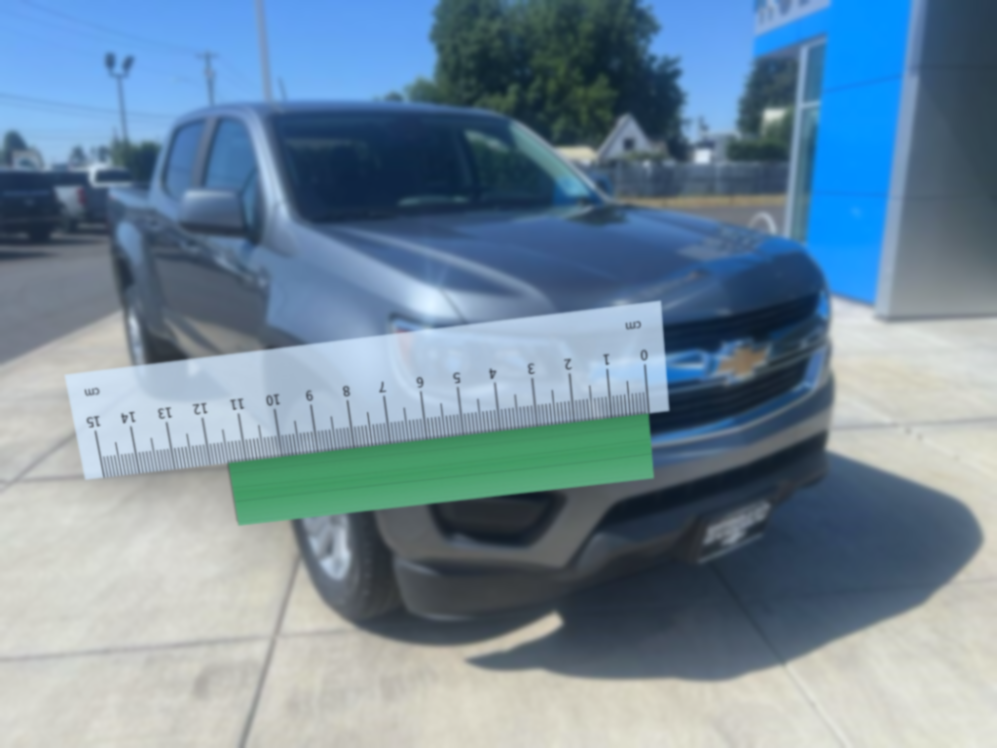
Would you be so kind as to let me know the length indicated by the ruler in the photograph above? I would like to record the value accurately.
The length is 11.5 cm
